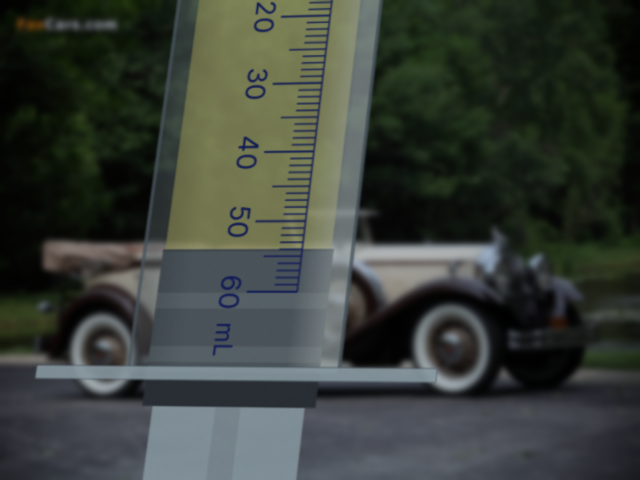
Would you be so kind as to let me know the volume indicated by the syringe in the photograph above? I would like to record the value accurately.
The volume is 54 mL
